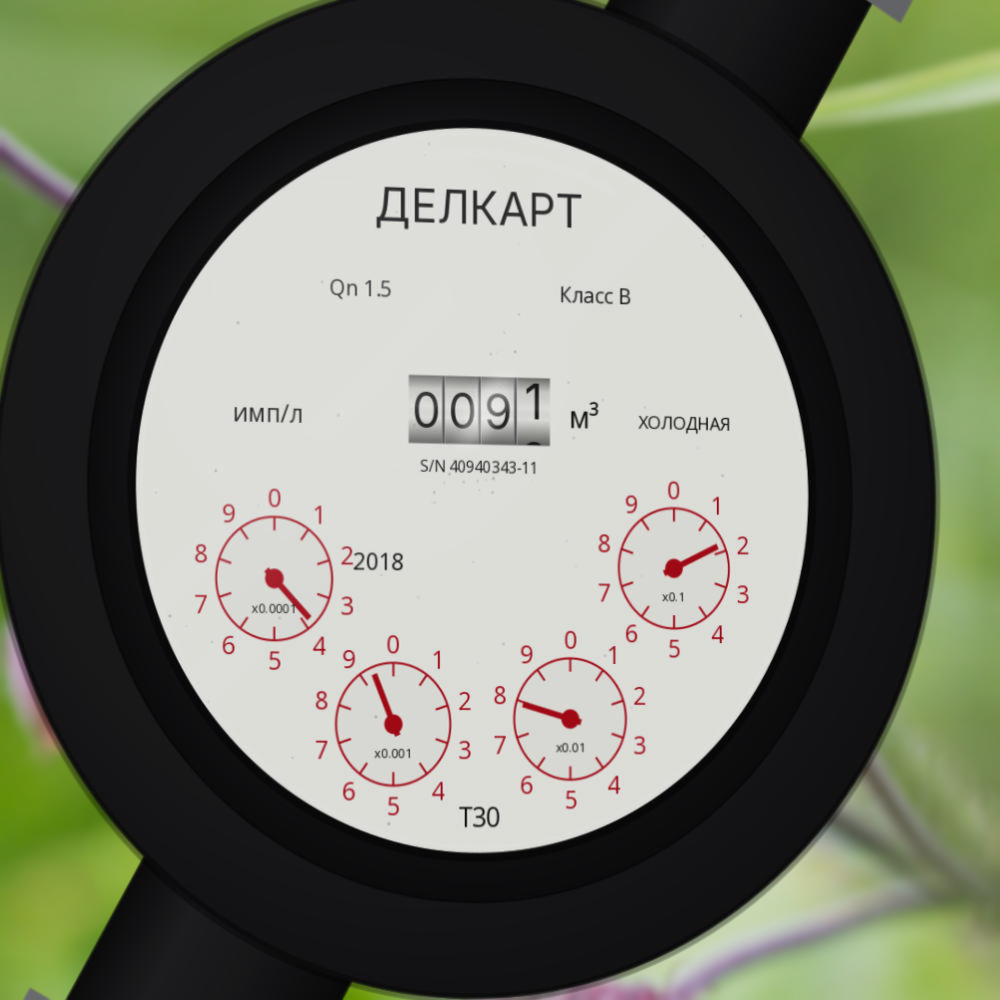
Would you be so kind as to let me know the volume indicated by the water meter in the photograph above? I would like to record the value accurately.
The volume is 91.1793 m³
